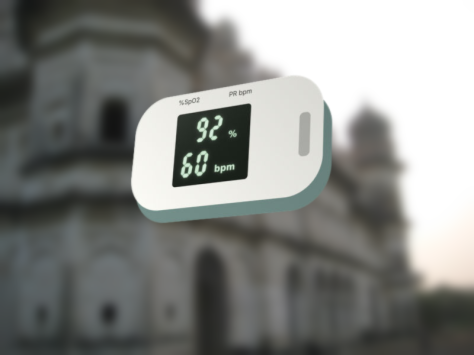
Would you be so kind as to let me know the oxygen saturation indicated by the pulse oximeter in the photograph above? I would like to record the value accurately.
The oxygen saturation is 92 %
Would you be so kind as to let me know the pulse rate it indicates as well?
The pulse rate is 60 bpm
